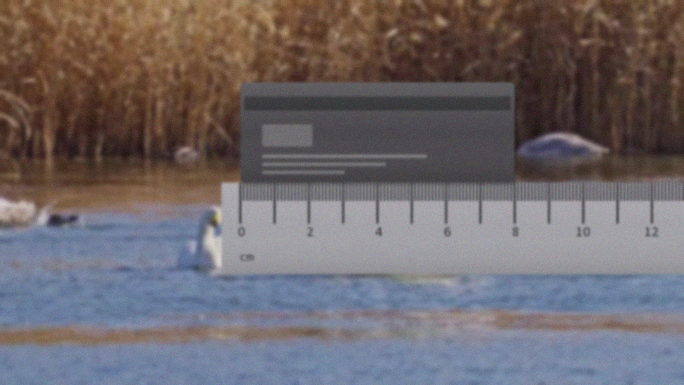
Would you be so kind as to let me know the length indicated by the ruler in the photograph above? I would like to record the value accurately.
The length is 8 cm
